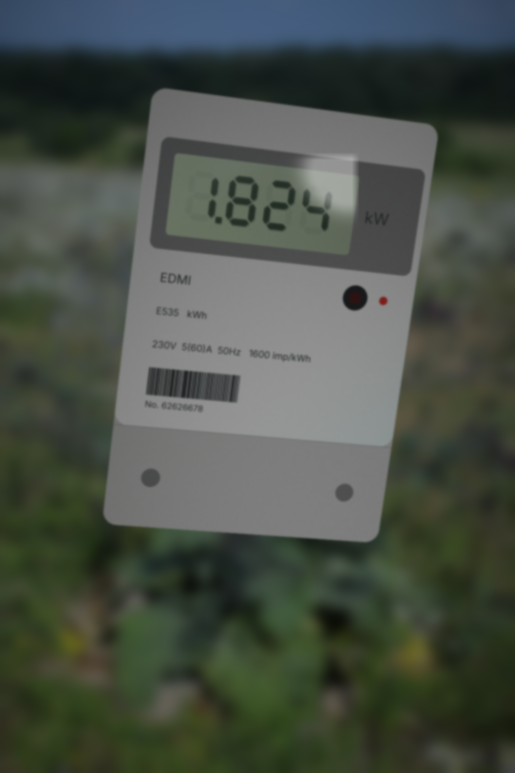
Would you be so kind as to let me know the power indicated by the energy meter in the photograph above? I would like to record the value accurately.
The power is 1.824 kW
